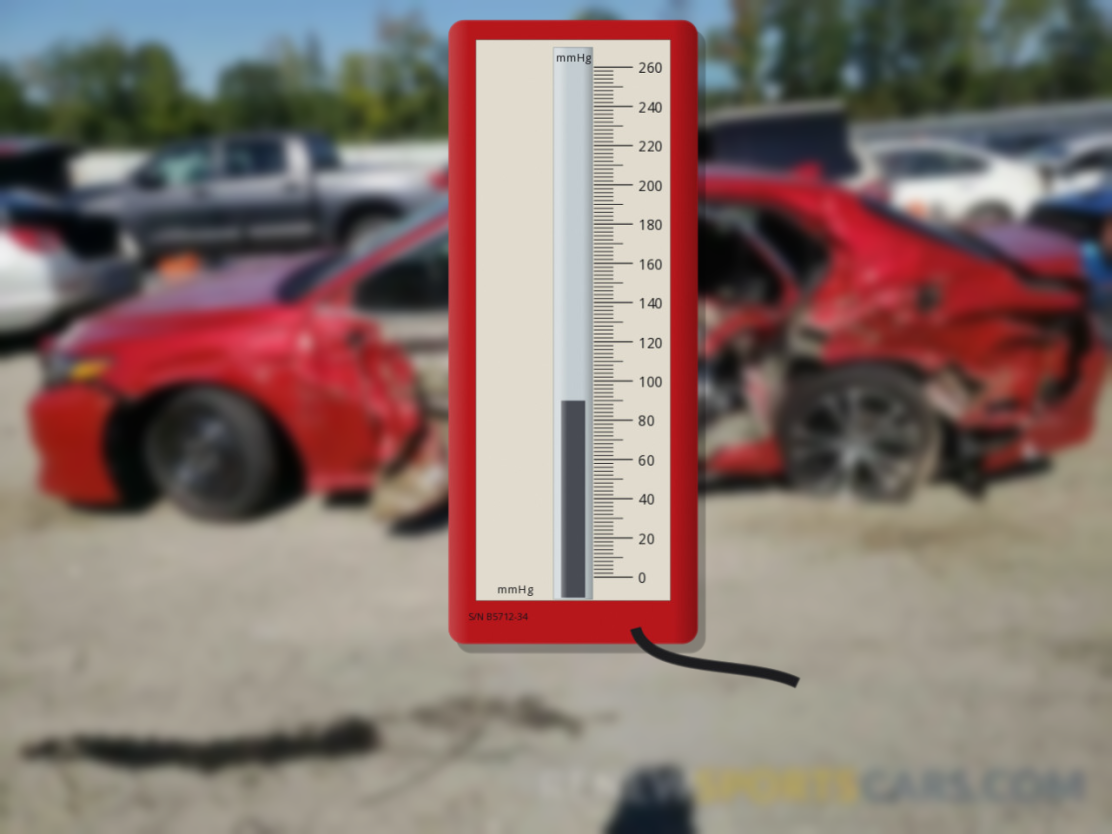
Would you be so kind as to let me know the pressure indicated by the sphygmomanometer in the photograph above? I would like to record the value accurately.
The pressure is 90 mmHg
